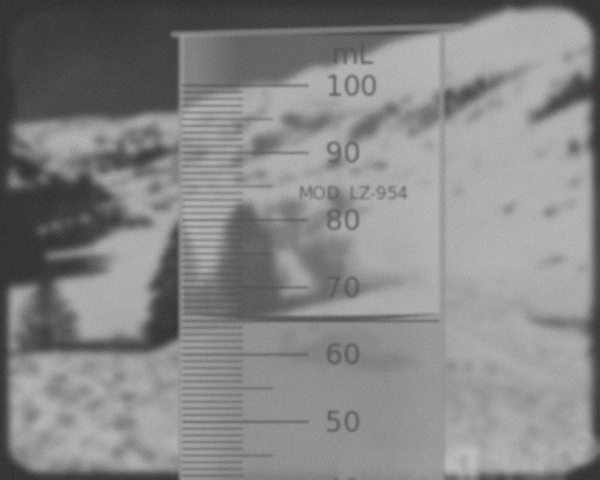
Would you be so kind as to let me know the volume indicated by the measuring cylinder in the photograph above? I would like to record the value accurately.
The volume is 65 mL
